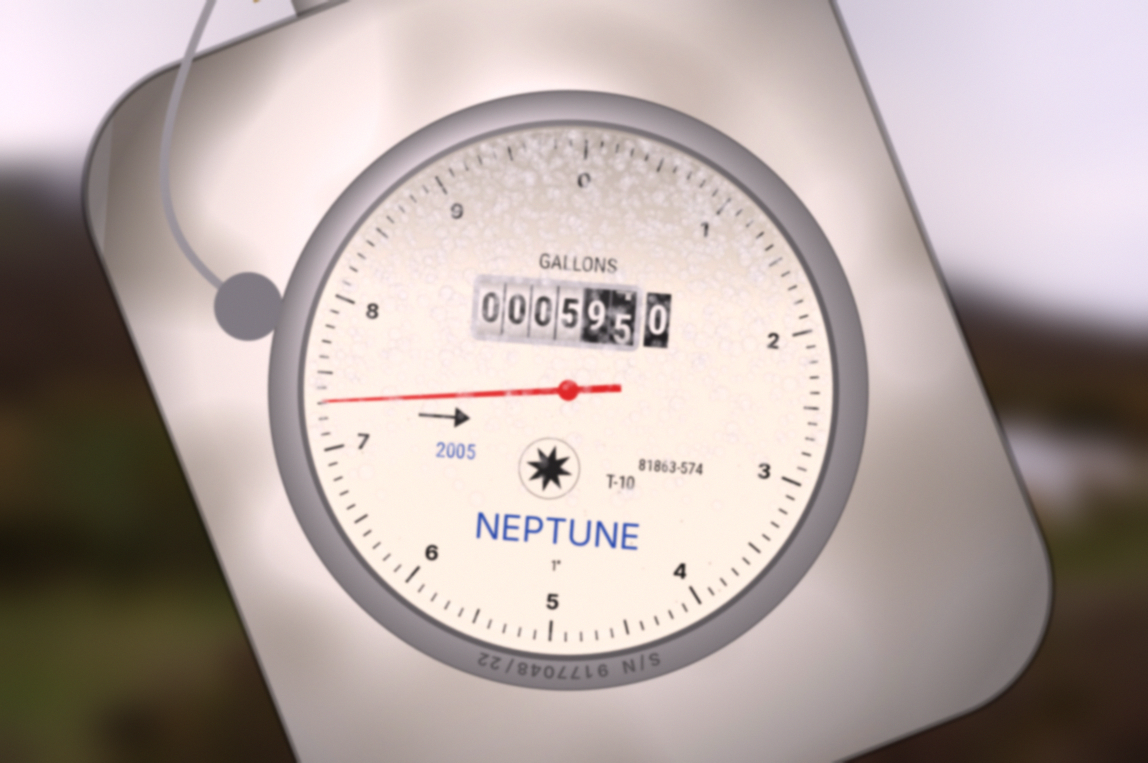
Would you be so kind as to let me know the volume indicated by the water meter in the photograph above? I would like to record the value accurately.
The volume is 5947.3 gal
